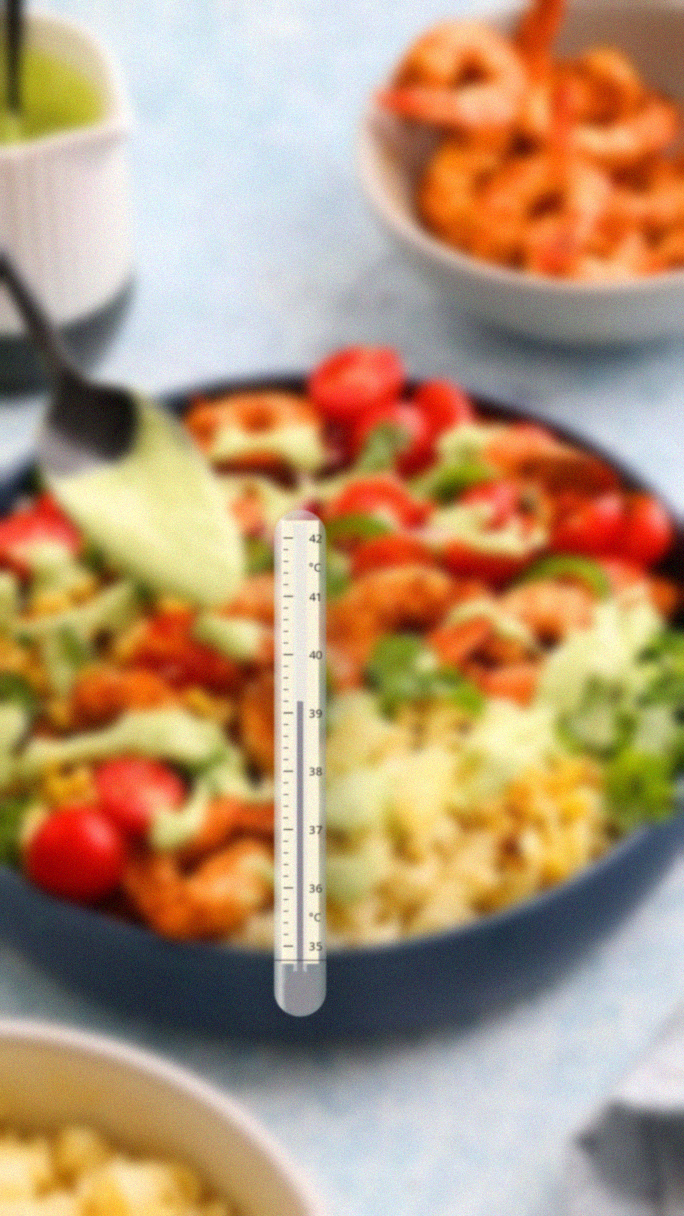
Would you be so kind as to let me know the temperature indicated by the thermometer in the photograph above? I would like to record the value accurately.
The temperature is 39.2 °C
